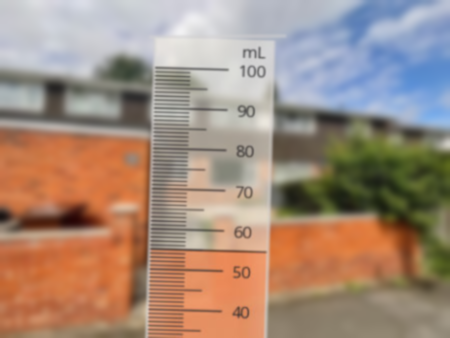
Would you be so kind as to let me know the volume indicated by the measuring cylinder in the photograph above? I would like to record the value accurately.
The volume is 55 mL
